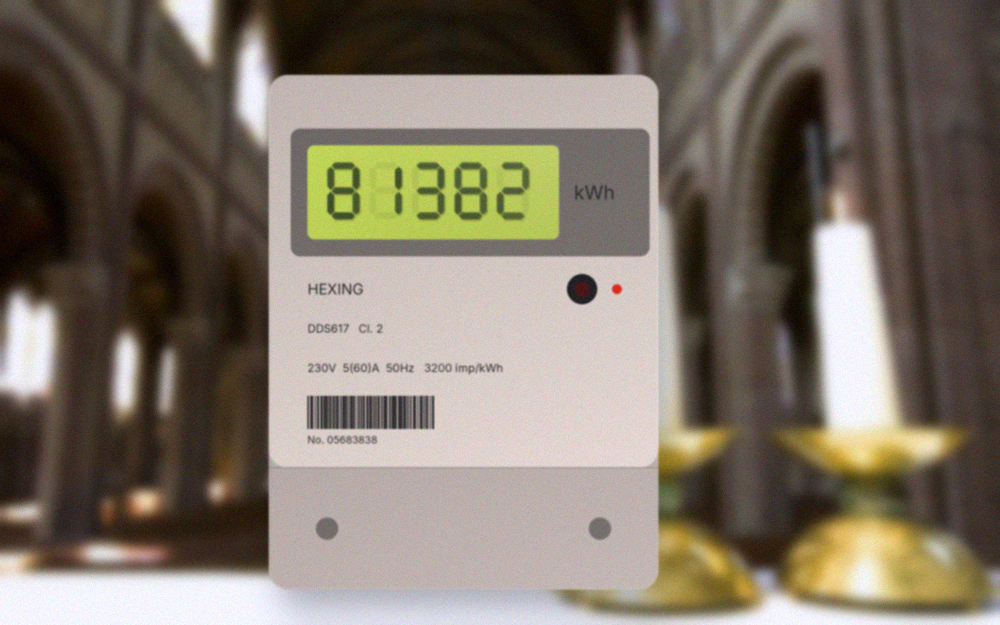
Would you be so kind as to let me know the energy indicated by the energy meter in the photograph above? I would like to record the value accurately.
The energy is 81382 kWh
